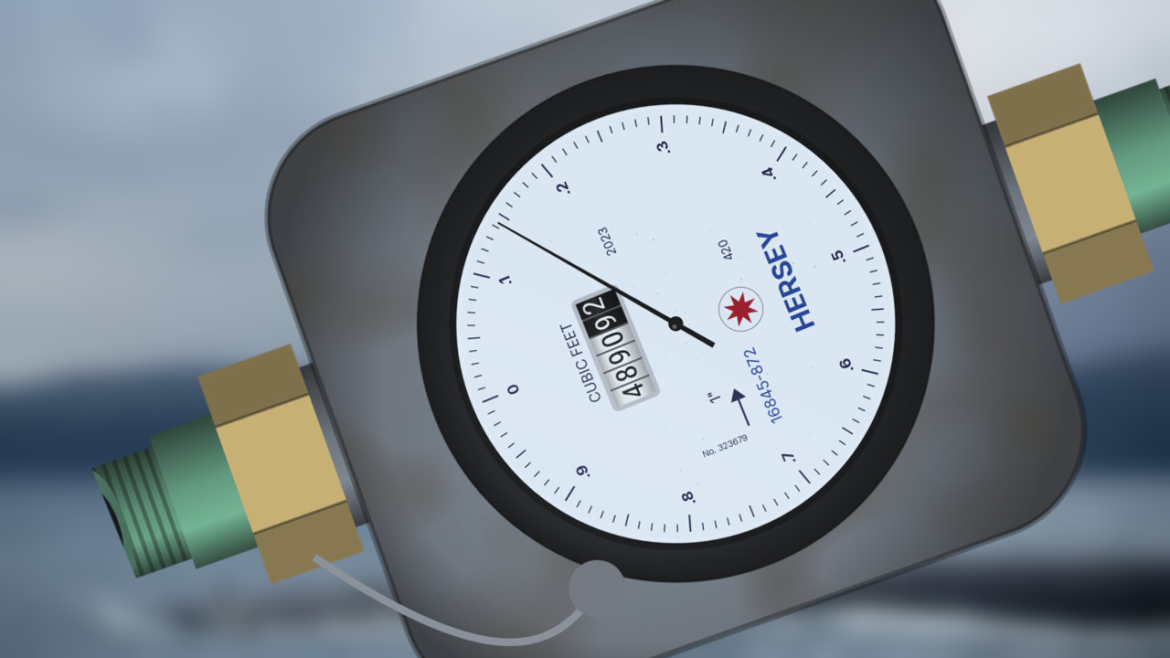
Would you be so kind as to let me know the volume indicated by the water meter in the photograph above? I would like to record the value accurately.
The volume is 489092.14 ft³
